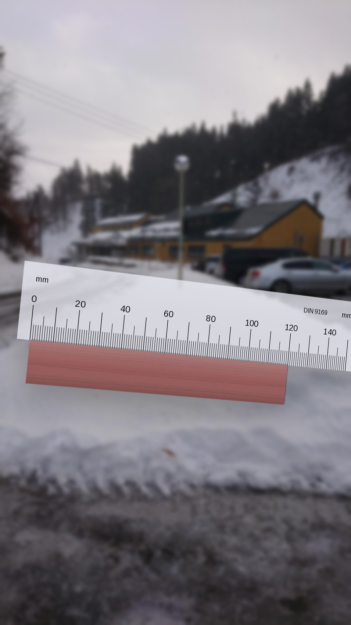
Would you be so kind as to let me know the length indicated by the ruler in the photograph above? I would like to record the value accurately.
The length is 120 mm
